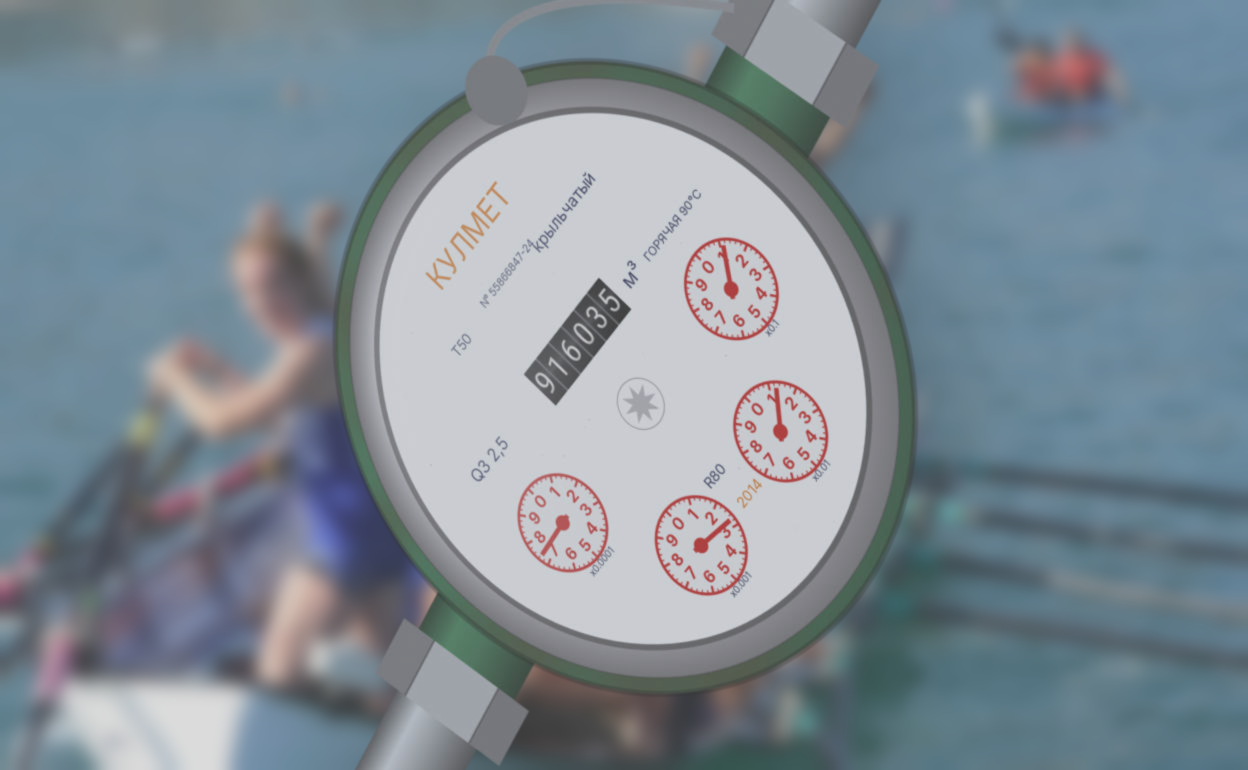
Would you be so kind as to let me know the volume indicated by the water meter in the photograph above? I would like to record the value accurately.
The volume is 916035.1127 m³
